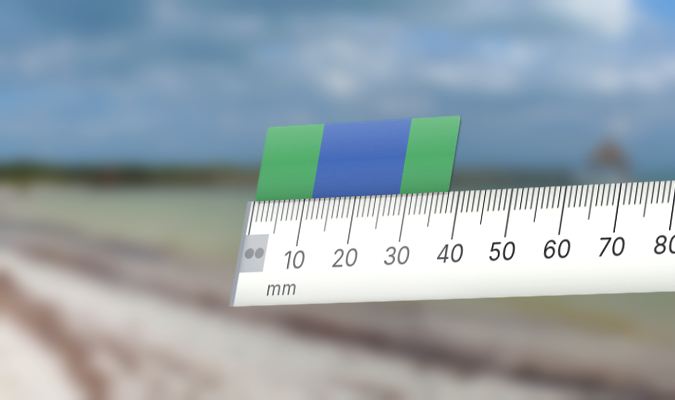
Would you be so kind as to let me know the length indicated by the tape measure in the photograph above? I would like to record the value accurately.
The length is 38 mm
